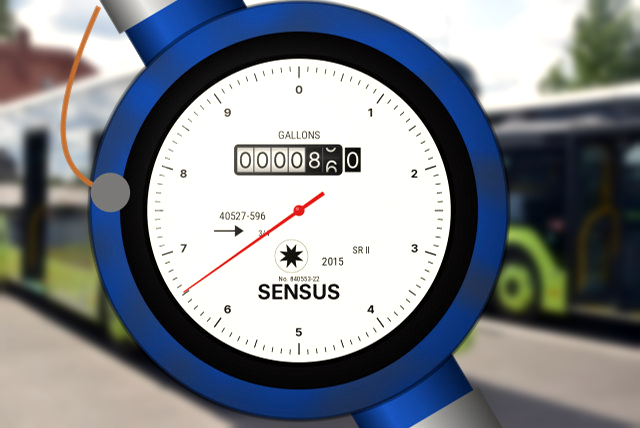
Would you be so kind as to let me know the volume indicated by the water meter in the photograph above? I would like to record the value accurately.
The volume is 856.5 gal
